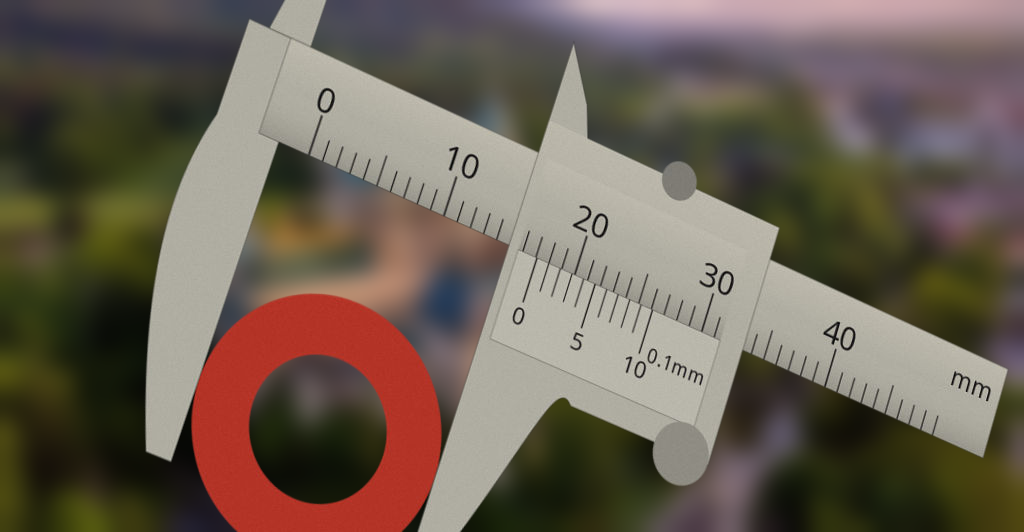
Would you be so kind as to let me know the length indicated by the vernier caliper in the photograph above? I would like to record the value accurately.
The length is 17.1 mm
